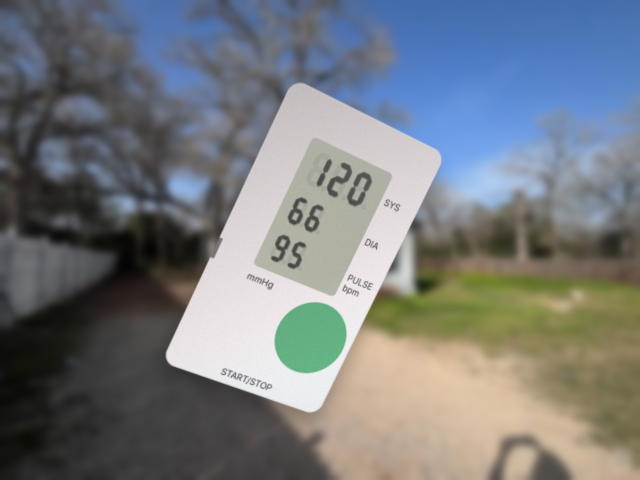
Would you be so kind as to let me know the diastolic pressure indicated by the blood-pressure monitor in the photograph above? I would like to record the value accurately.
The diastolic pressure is 66 mmHg
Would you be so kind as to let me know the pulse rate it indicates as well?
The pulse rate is 95 bpm
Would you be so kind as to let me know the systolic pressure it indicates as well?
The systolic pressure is 120 mmHg
